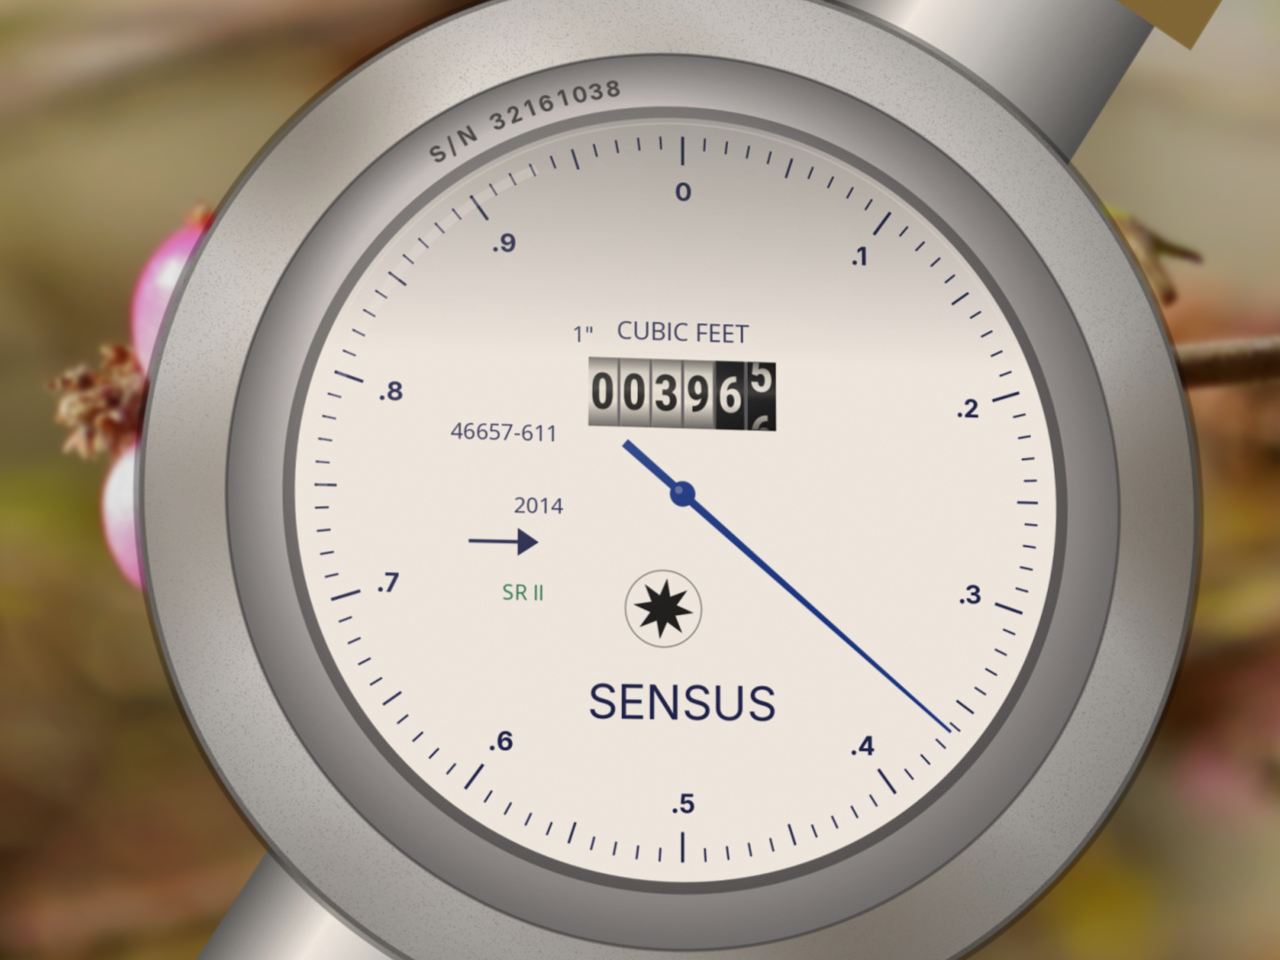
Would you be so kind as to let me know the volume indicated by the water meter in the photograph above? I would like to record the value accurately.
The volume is 3965.36 ft³
